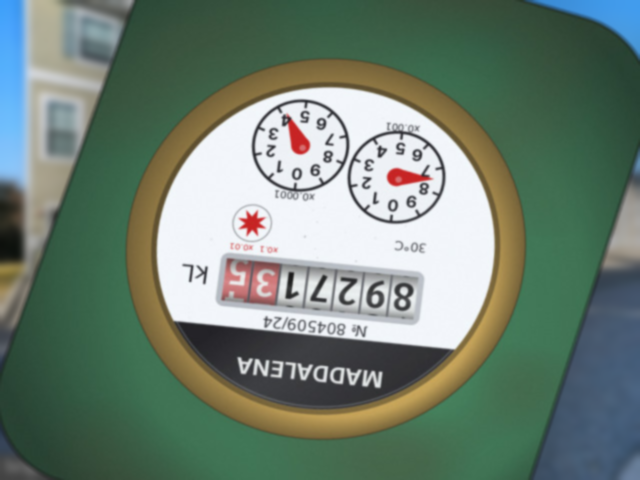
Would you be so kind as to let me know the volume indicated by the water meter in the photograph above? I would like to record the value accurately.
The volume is 89271.3474 kL
